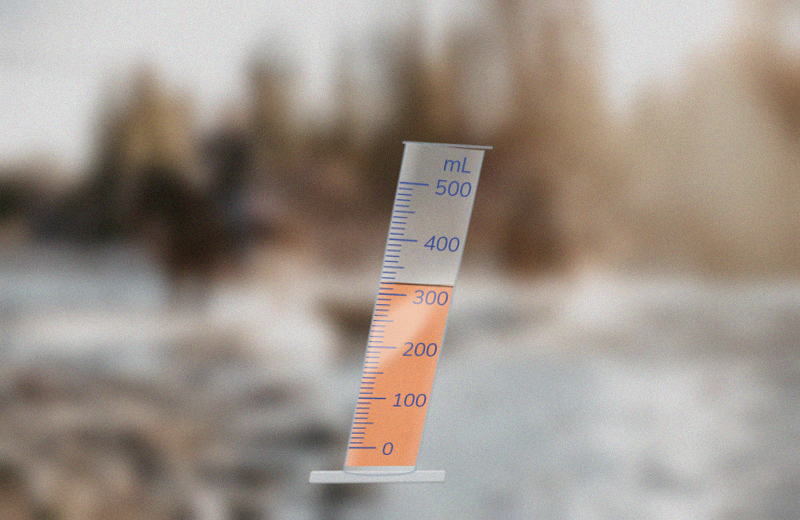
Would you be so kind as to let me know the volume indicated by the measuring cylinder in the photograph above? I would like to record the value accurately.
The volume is 320 mL
